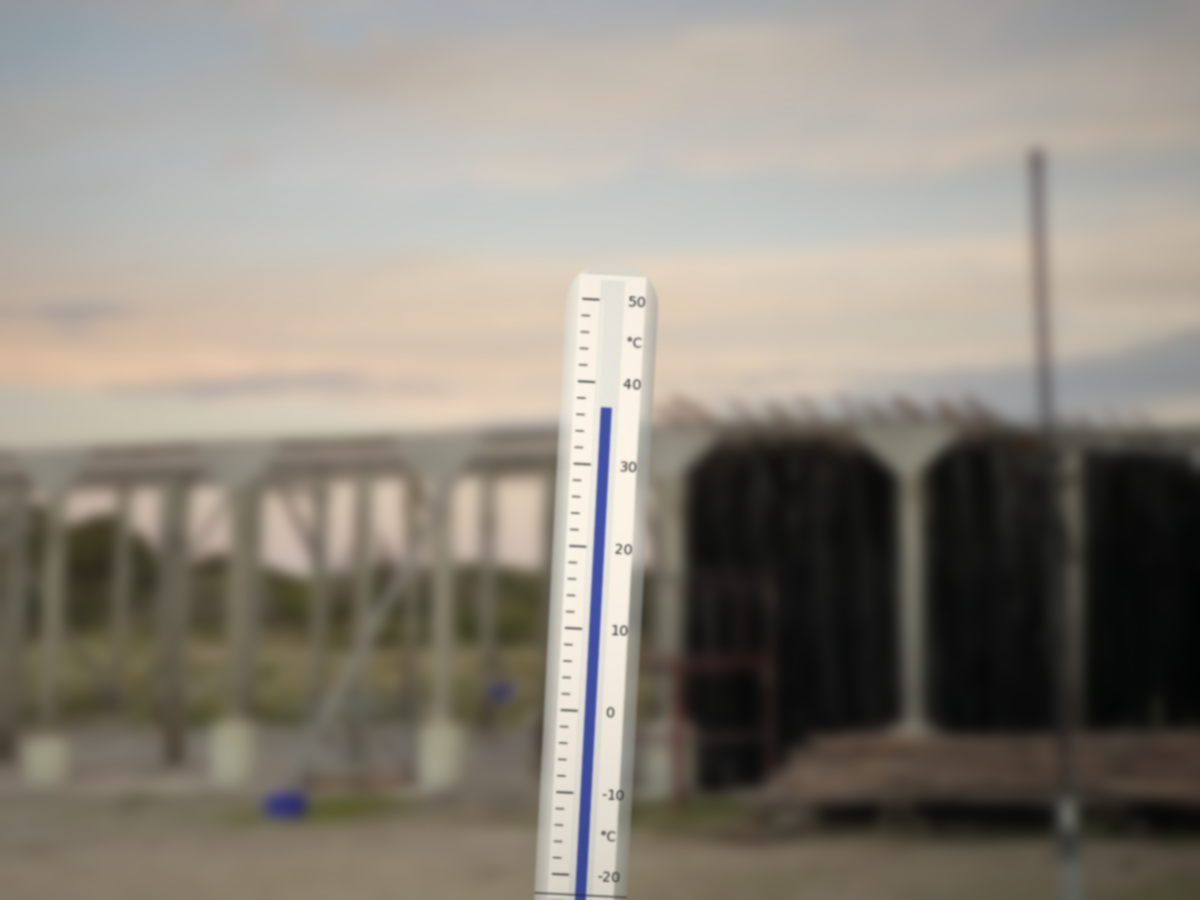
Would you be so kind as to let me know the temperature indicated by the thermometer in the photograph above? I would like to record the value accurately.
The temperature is 37 °C
